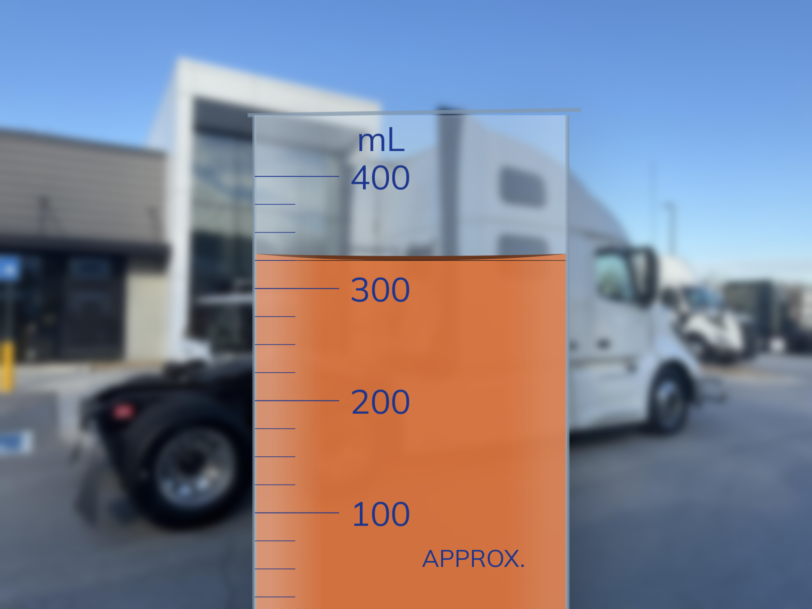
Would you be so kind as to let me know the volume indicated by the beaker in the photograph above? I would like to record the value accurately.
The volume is 325 mL
